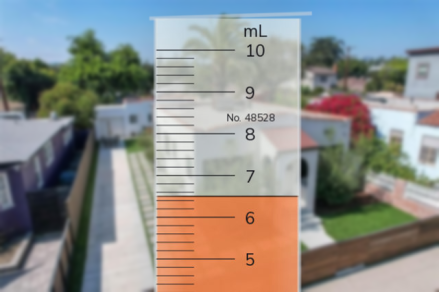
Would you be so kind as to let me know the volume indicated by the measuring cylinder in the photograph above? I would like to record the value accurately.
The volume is 6.5 mL
